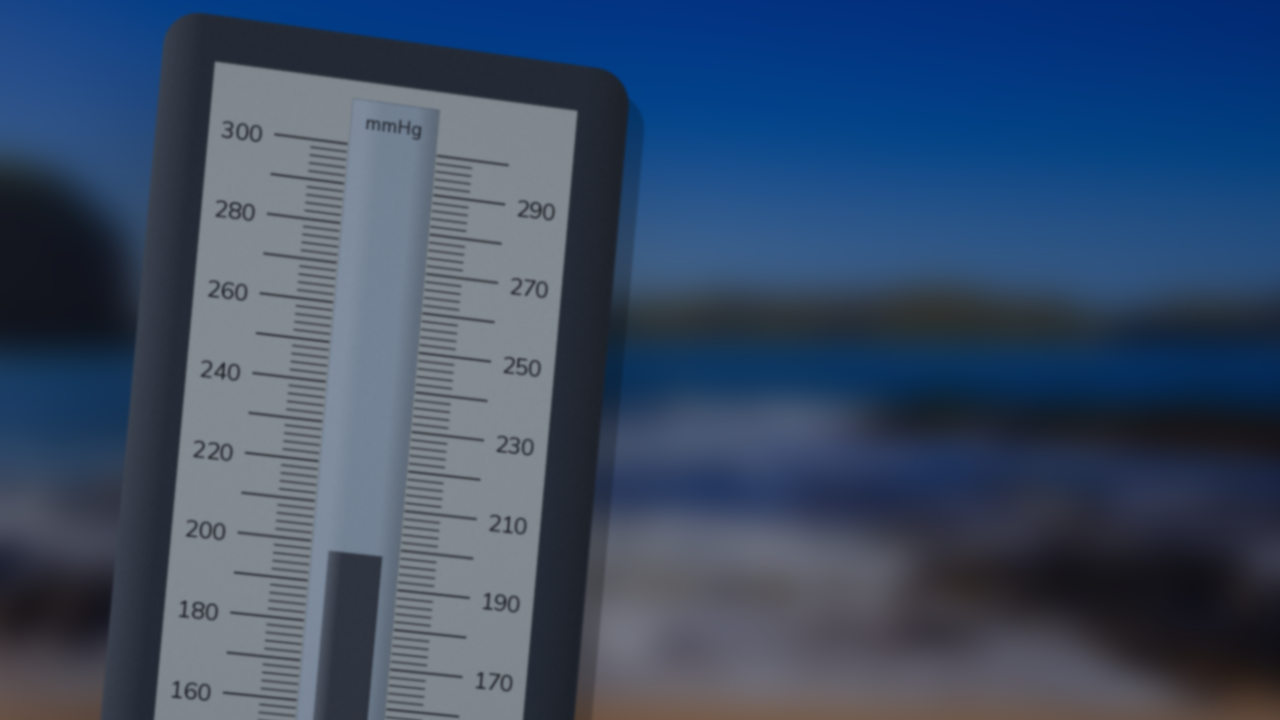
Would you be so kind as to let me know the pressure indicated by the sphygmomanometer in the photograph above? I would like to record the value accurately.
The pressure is 198 mmHg
